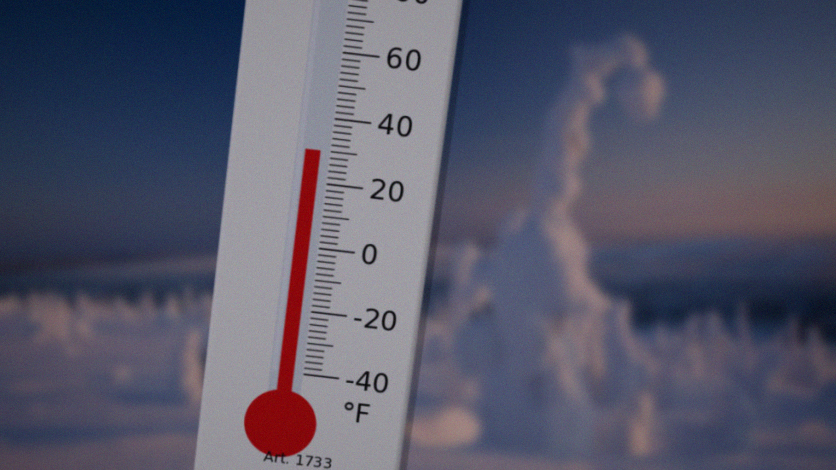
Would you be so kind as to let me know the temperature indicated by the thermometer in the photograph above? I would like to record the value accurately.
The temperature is 30 °F
